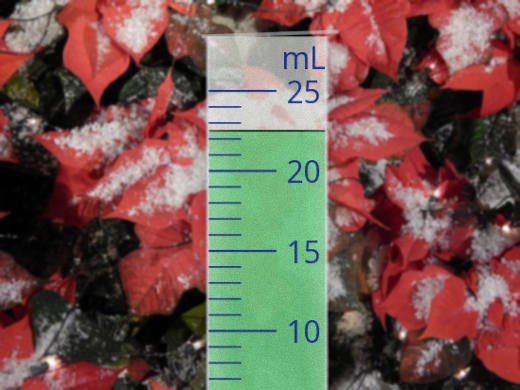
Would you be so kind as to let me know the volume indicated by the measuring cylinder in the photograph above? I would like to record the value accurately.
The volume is 22.5 mL
